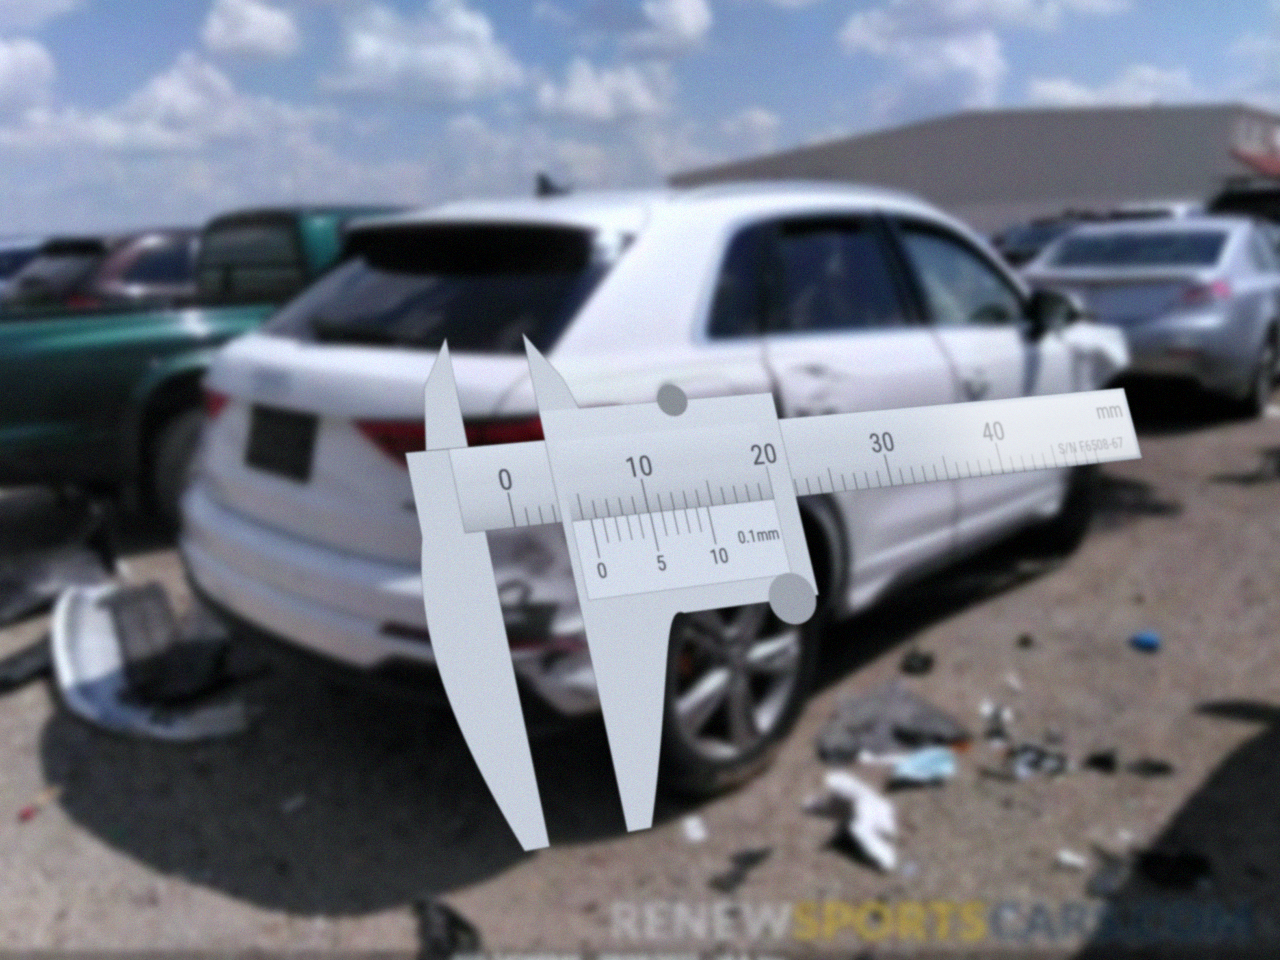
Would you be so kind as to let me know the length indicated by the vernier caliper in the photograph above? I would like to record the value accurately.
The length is 5.6 mm
